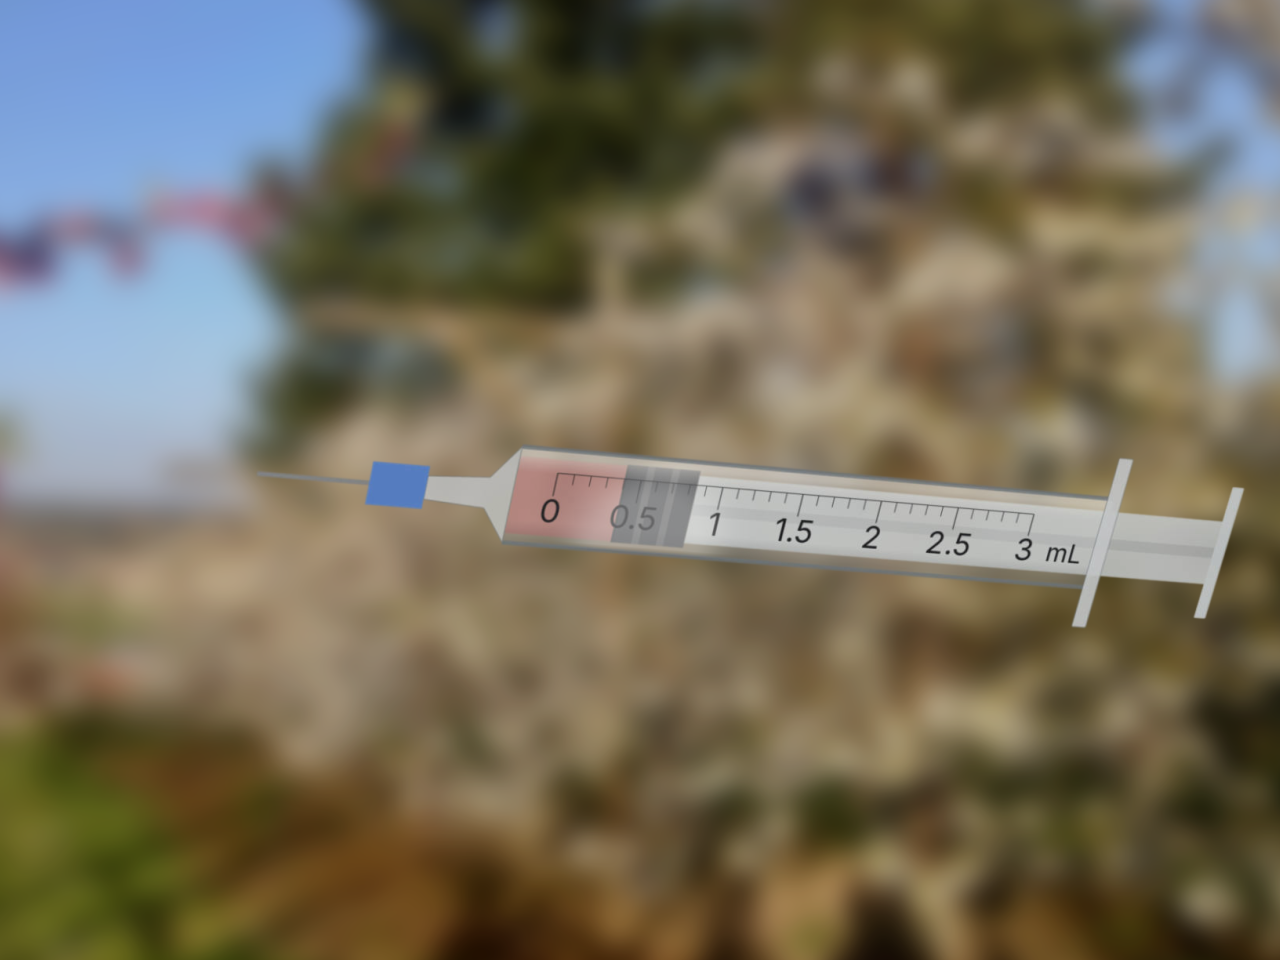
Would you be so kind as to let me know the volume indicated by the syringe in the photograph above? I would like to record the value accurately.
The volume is 0.4 mL
